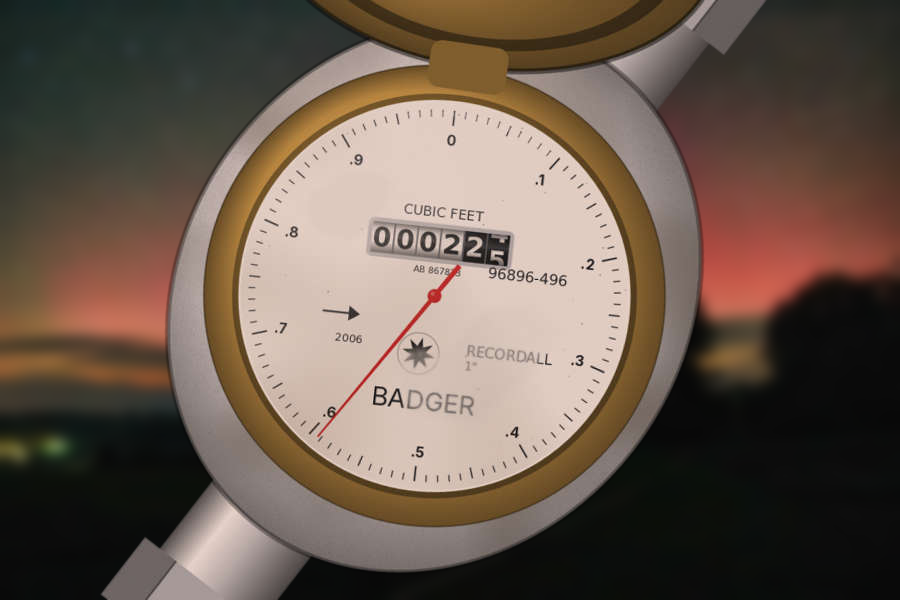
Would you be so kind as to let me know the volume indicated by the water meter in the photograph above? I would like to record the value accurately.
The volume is 224.59 ft³
